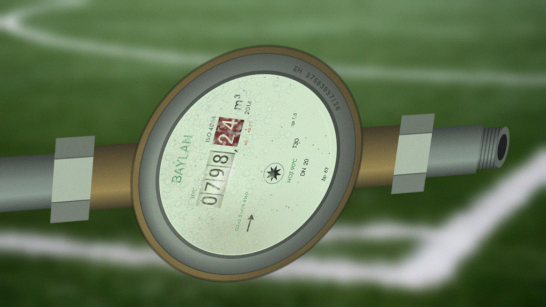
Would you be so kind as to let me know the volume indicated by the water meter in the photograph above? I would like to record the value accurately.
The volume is 798.24 m³
